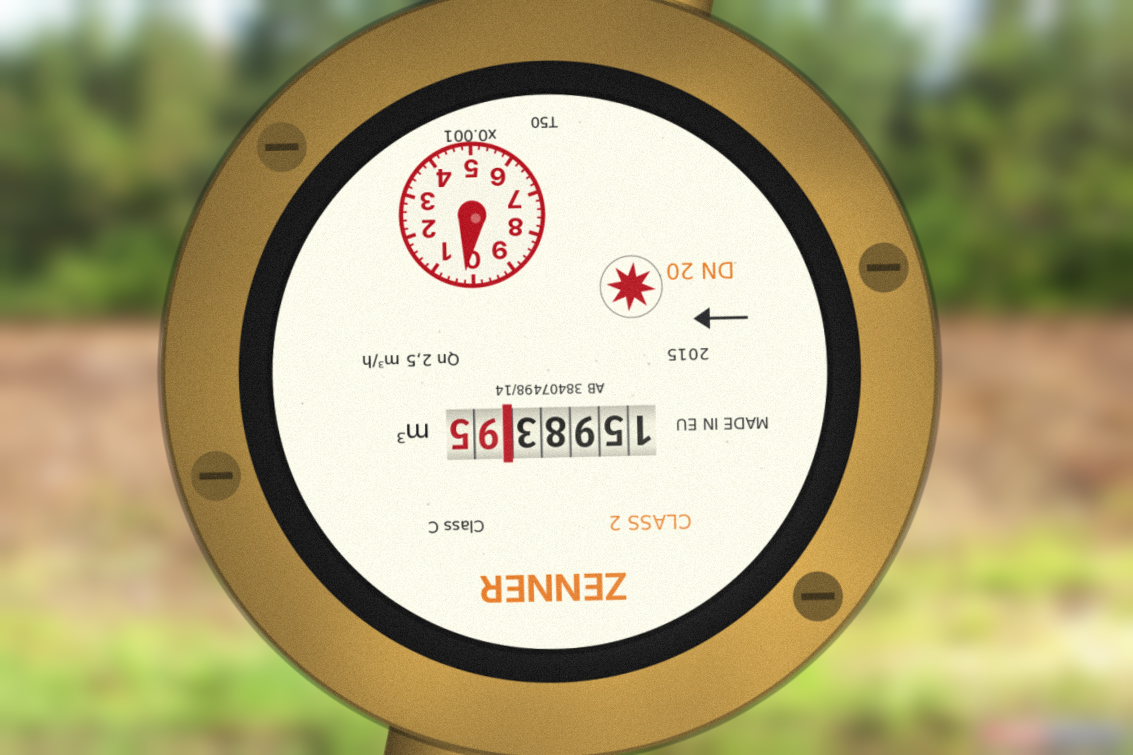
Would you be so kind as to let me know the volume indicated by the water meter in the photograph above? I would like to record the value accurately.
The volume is 15983.950 m³
